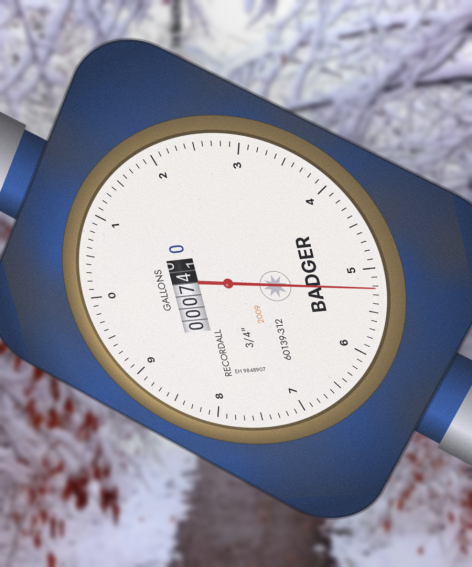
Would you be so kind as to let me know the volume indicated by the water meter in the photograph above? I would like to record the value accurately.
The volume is 7405.2 gal
